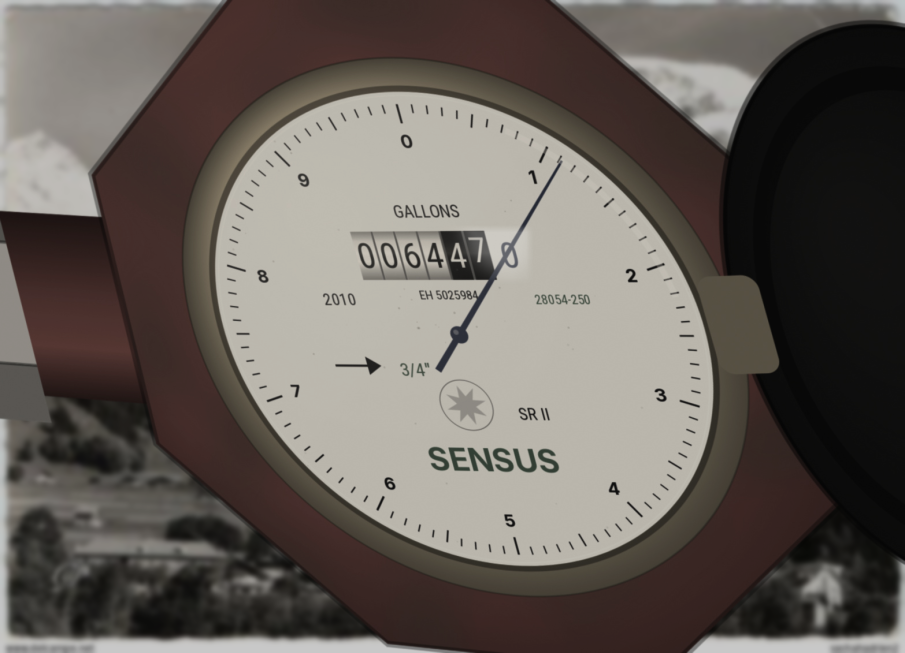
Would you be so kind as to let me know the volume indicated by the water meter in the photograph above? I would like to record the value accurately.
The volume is 64471.1 gal
